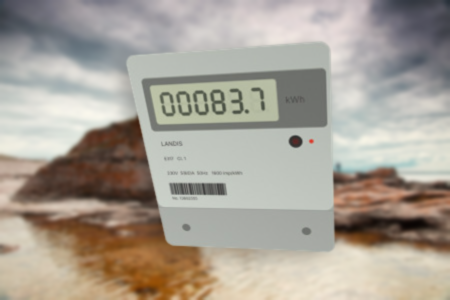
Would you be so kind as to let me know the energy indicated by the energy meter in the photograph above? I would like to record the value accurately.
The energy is 83.7 kWh
